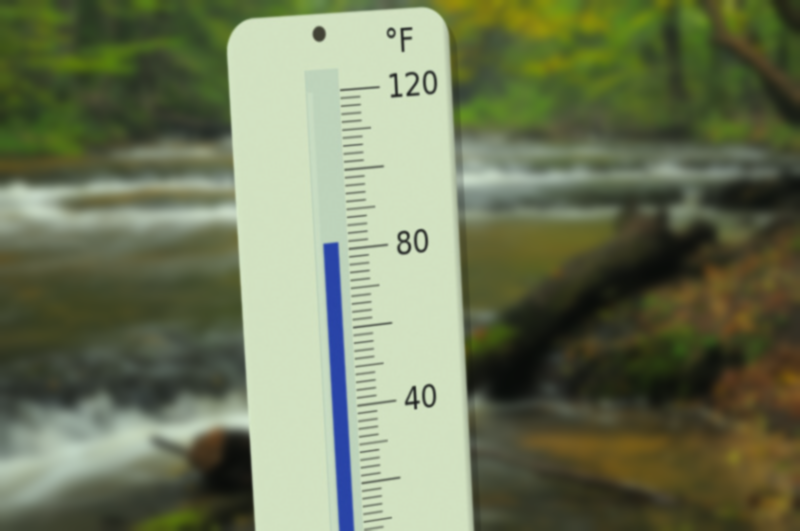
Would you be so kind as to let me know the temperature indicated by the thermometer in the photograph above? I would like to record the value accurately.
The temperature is 82 °F
